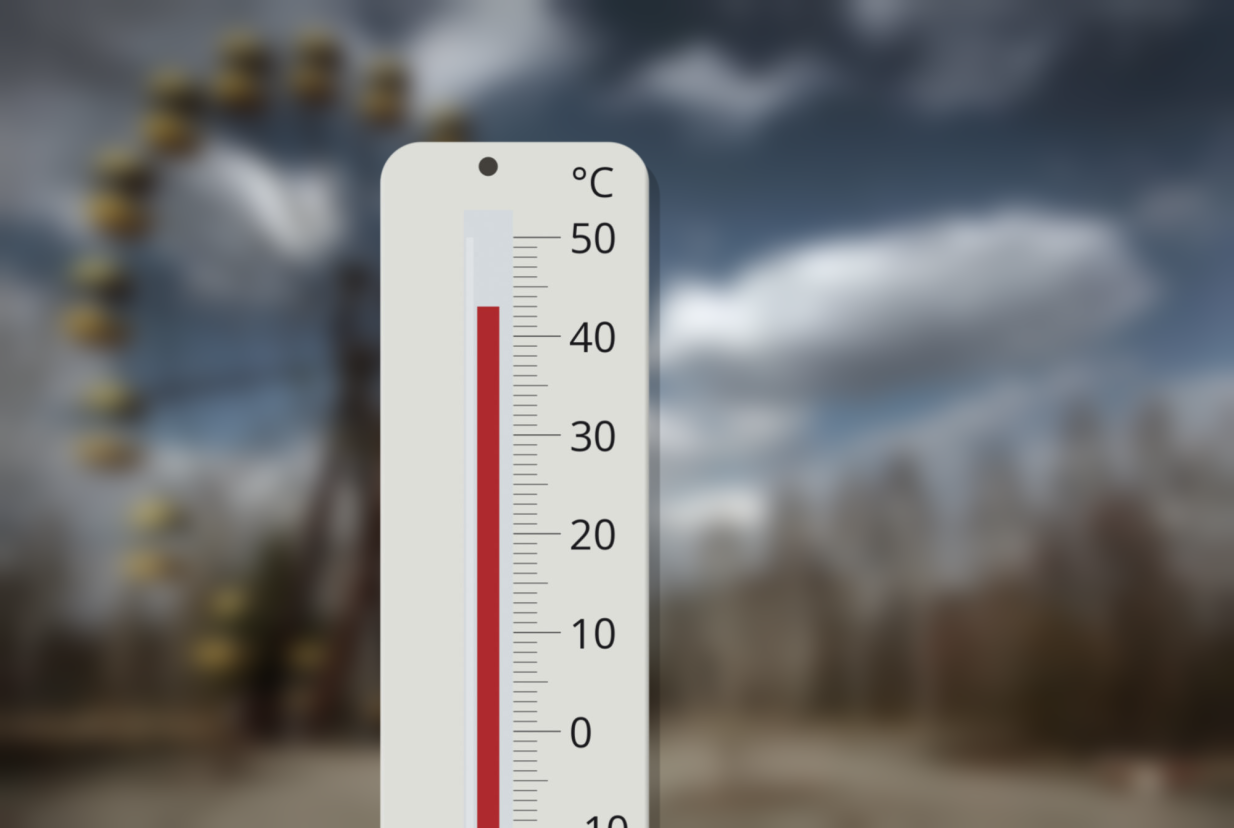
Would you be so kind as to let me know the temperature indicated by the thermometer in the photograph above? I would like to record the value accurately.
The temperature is 43 °C
